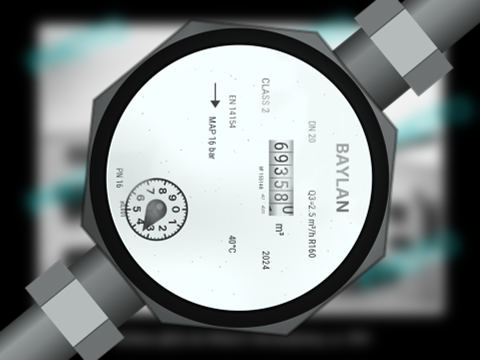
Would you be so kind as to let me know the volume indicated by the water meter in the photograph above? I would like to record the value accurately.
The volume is 6935.803 m³
